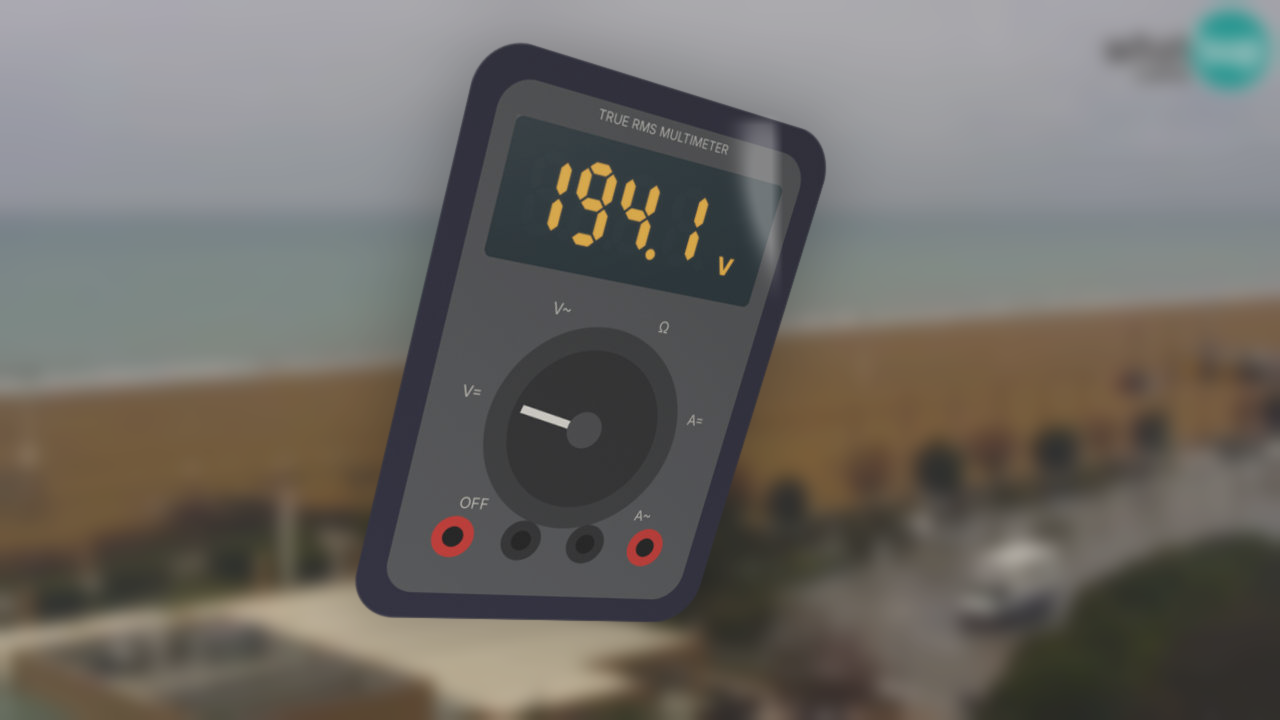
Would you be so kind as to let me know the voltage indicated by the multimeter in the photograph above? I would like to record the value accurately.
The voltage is 194.1 V
